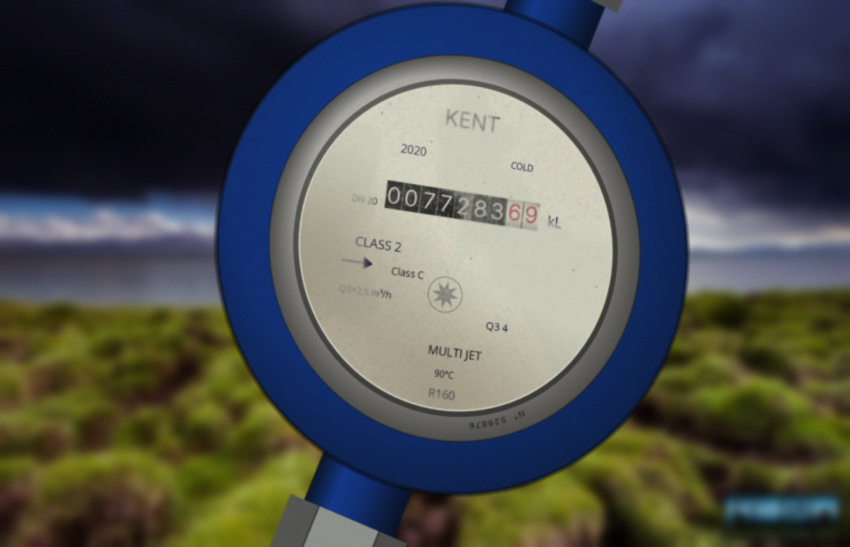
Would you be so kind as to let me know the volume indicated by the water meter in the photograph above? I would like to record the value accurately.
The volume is 77283.69 kL
